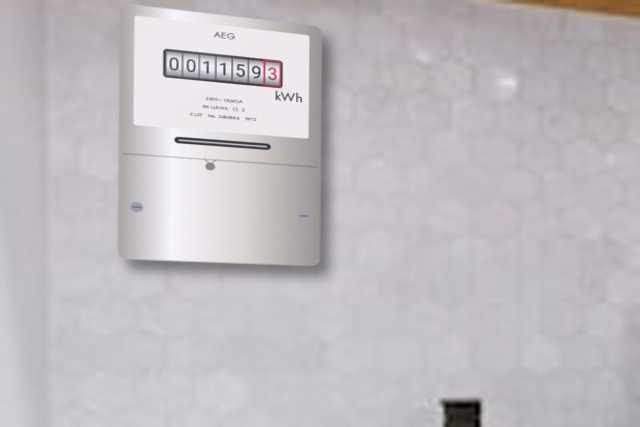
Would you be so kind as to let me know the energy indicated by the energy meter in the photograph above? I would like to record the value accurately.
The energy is 1159.3 kWh
